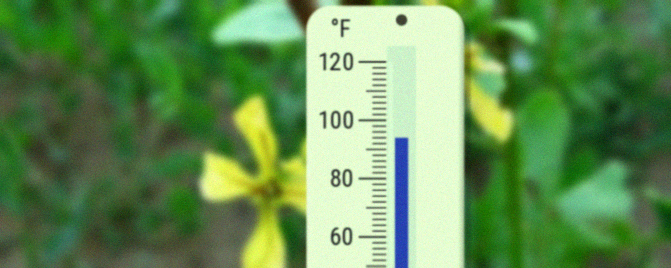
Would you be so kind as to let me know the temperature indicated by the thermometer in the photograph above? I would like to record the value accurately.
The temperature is 94 °F
